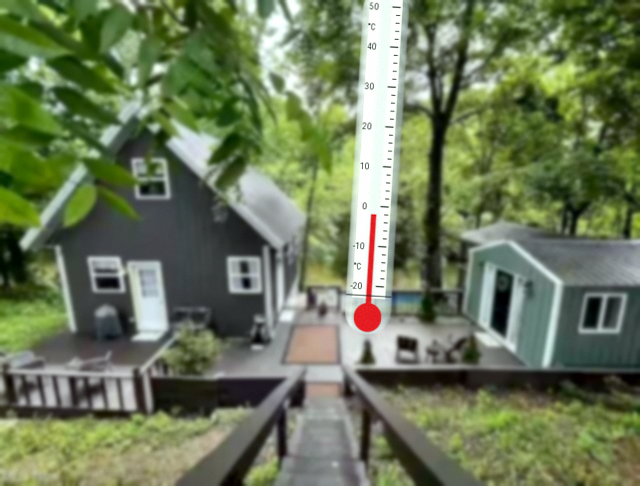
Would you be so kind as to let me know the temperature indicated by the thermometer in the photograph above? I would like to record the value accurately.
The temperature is -2 °C
